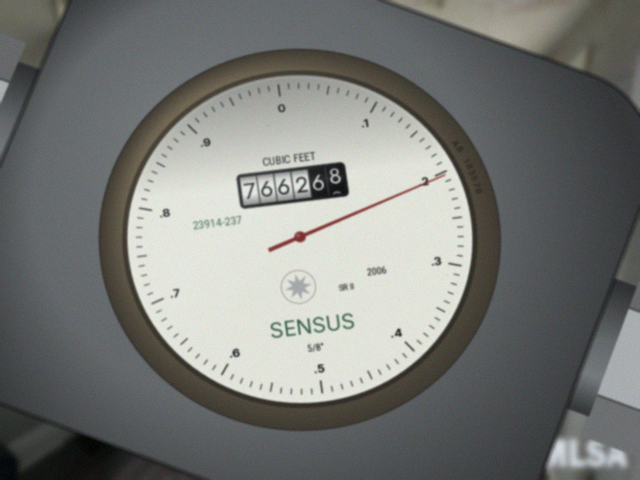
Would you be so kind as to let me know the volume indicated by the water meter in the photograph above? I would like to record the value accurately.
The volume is 766268.20 ft³
